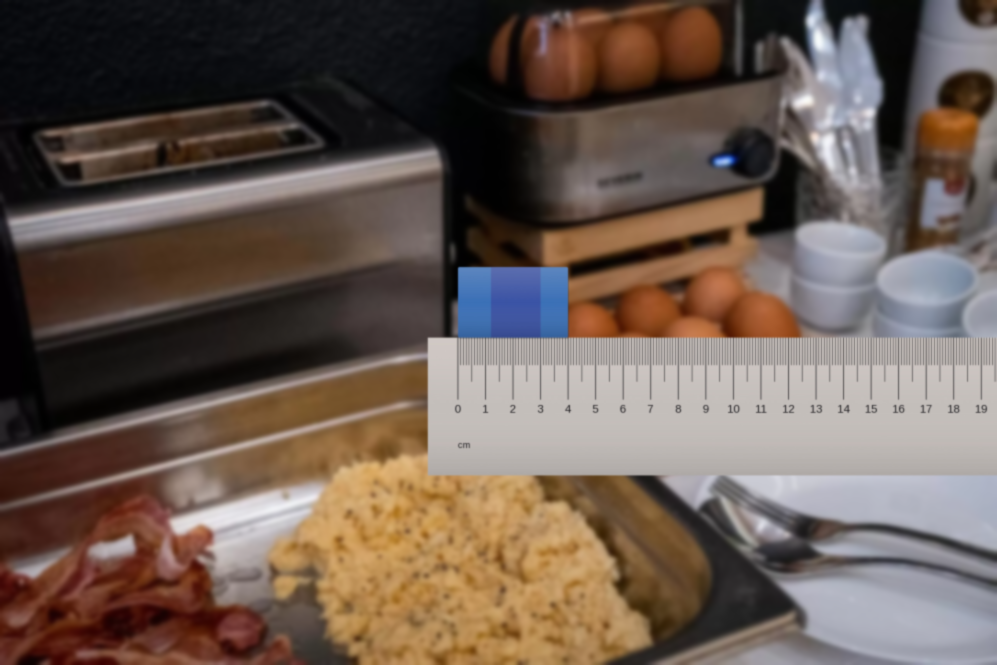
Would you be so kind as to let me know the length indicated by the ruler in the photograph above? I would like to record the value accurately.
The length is 4 cm
